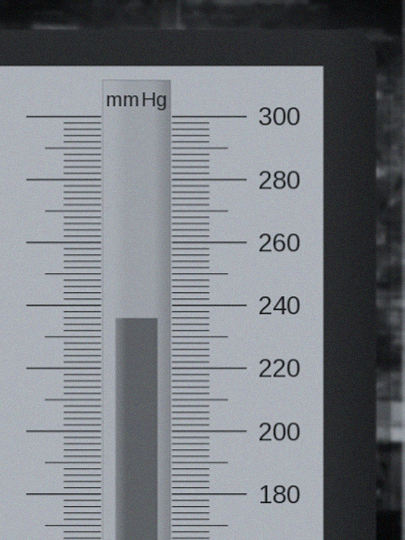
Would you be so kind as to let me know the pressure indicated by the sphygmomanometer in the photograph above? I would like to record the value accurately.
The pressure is 236 mmHg
